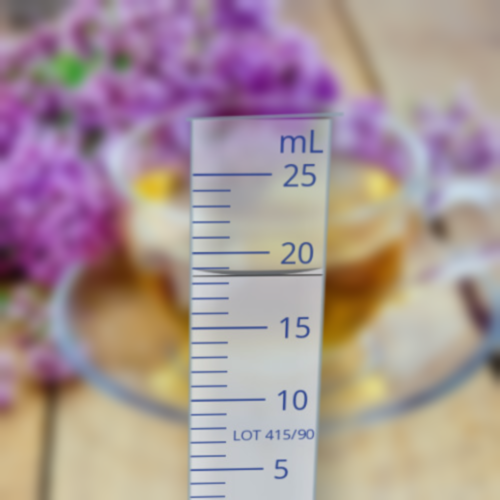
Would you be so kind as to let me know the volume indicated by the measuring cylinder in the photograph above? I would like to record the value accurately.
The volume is 18.5 mL
